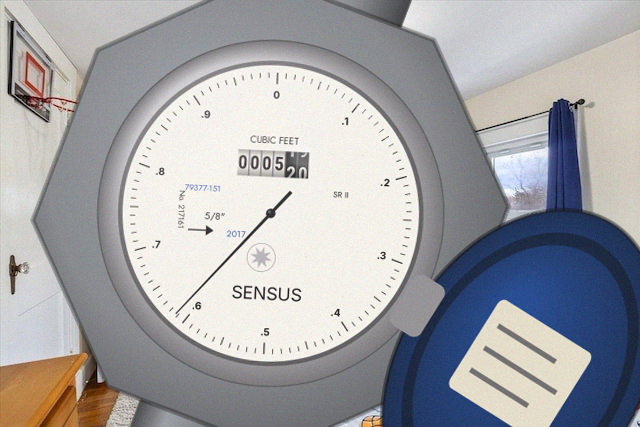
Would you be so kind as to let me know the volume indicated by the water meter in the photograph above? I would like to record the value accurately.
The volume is 519.61 ft³
